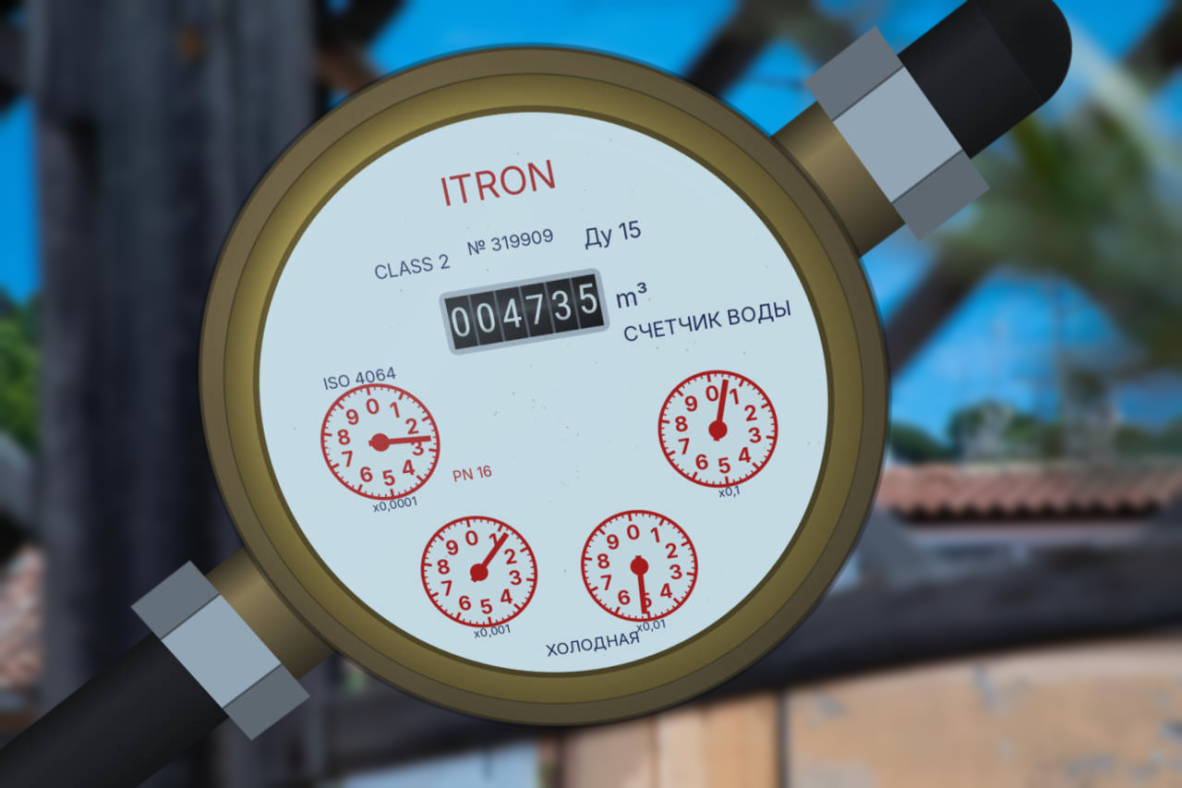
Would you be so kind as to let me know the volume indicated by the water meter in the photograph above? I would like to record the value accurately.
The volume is 4735.0512 m³
